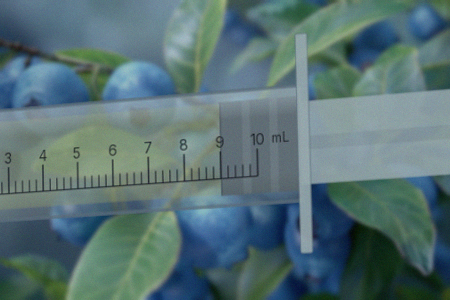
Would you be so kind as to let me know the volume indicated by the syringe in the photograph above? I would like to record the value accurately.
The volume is 9 mL
